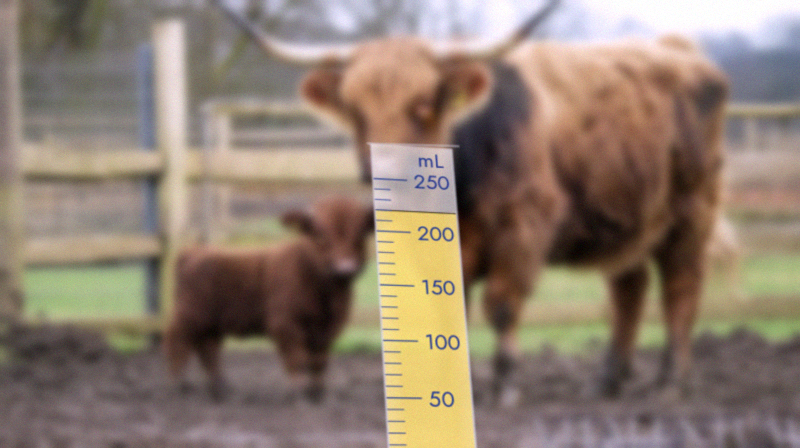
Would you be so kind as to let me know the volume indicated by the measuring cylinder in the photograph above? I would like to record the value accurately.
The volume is 220 mL
